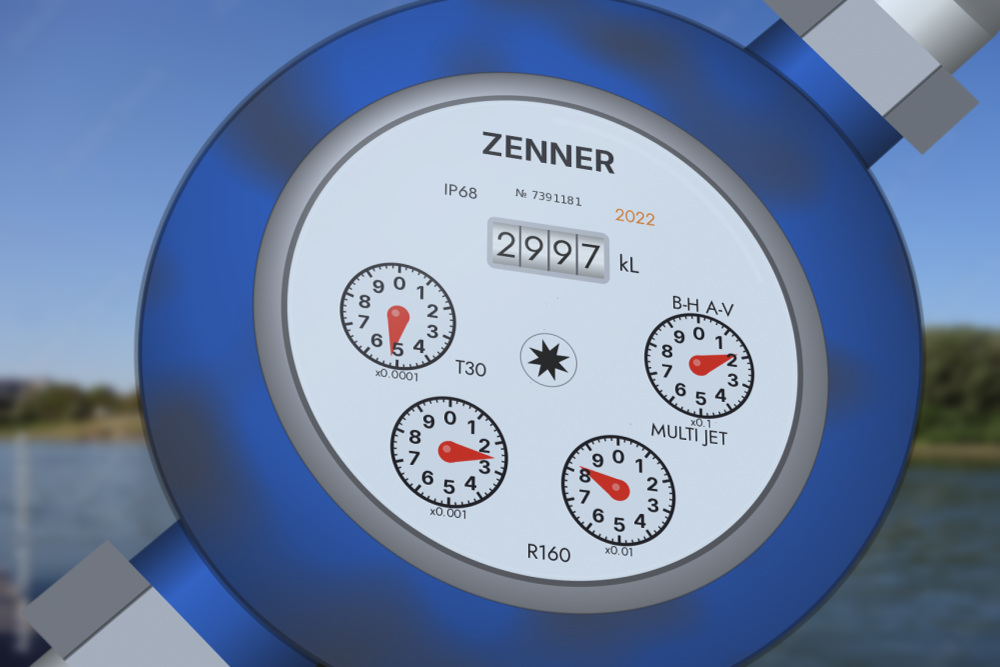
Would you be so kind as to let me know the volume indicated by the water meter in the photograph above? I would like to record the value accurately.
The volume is 2997.1825 kL
